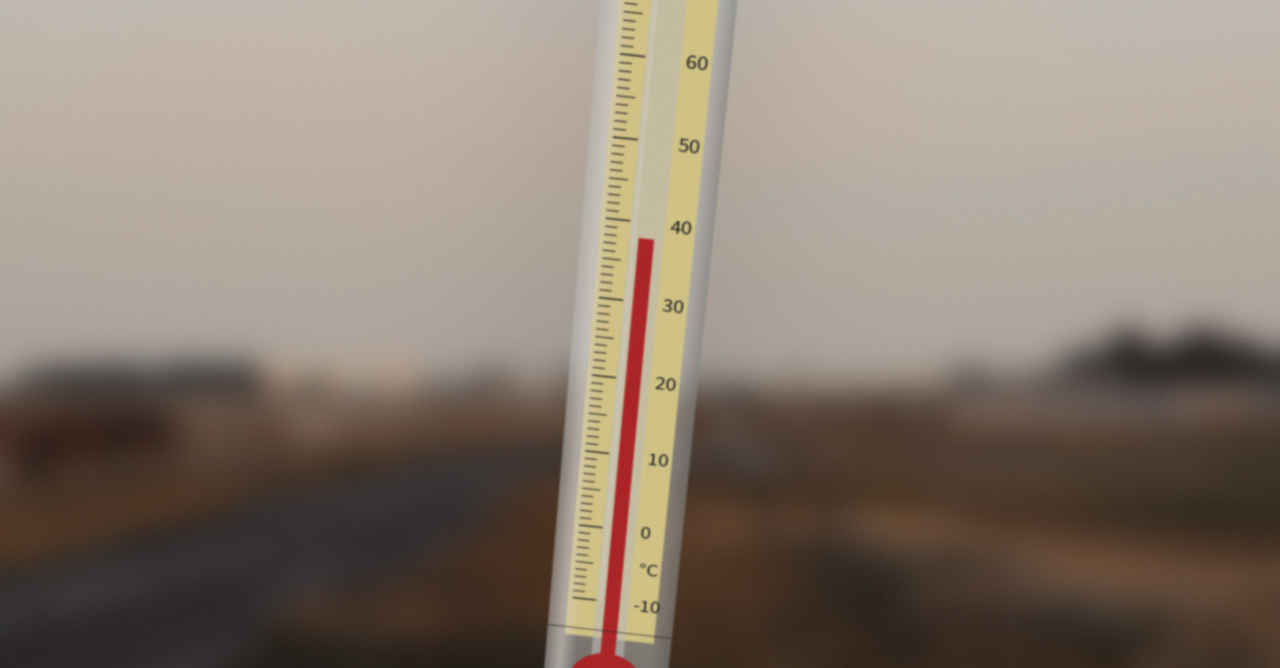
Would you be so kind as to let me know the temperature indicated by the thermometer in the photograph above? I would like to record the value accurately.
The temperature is 38 °C
